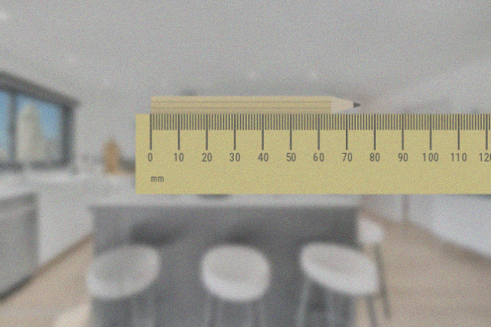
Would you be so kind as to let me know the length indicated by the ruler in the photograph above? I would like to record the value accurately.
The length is 75 mm
